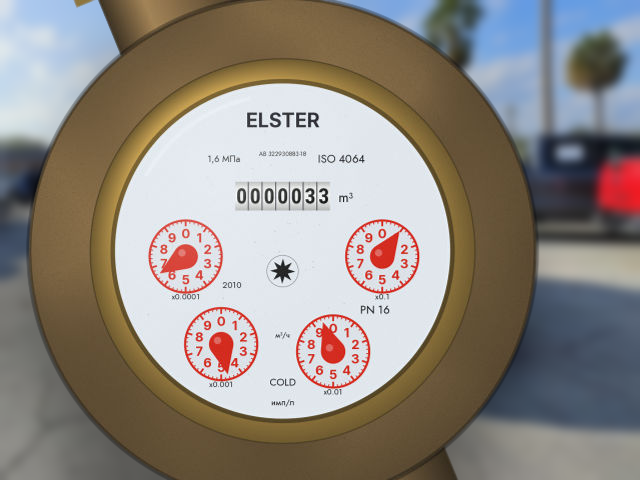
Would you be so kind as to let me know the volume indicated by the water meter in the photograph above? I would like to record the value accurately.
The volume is 33.0946 m³
